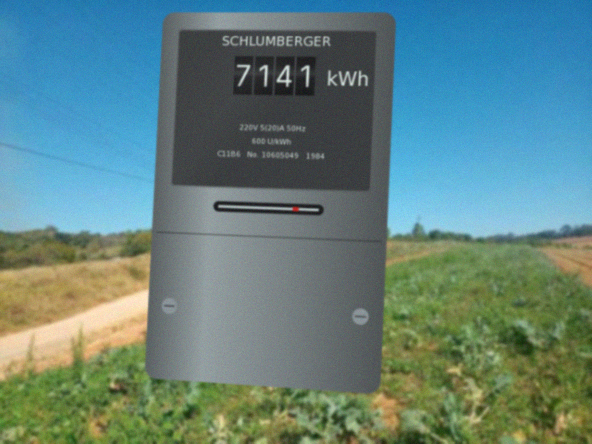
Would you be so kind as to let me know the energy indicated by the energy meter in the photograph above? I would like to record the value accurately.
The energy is 7141 kWh
